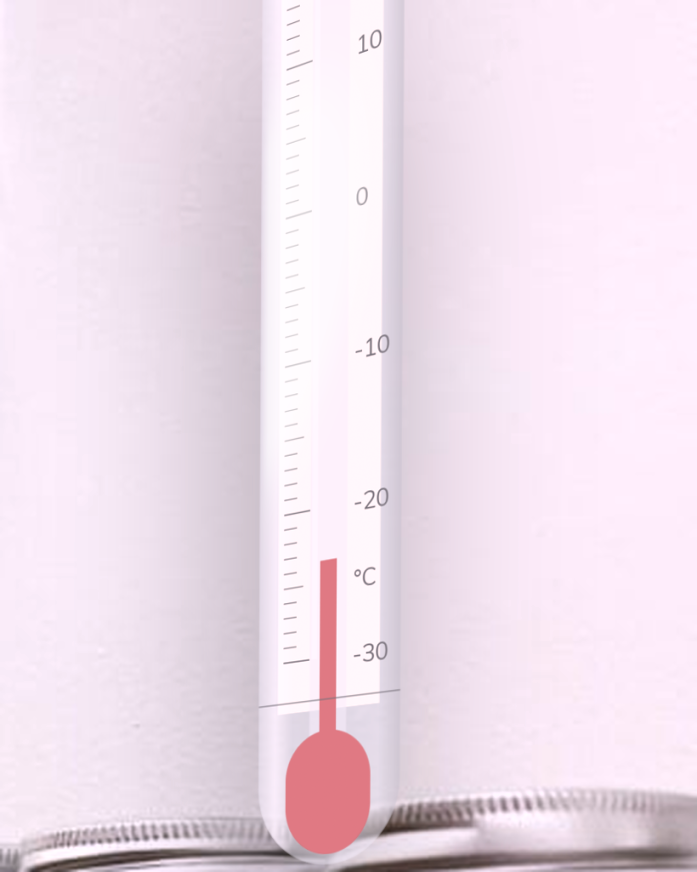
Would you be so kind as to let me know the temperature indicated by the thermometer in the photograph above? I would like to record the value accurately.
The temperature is -23.5 °C
